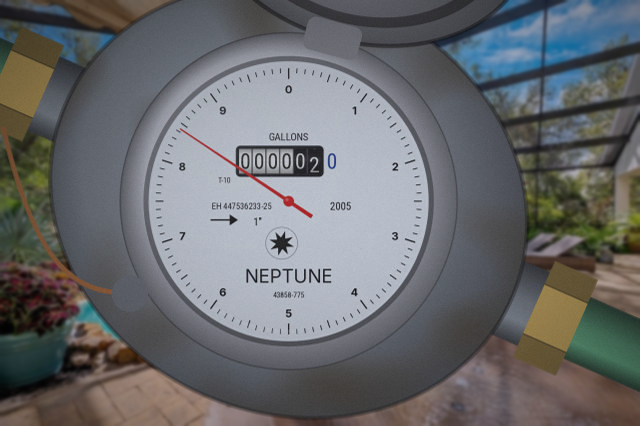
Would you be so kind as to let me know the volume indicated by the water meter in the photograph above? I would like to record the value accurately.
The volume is 18.4 gal
